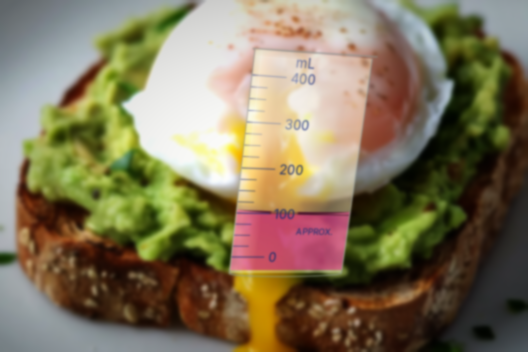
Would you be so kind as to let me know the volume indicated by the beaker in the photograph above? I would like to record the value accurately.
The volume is 100 mL
